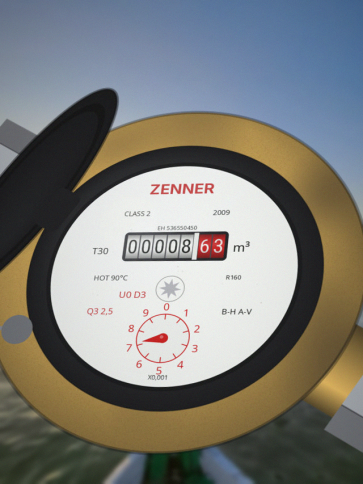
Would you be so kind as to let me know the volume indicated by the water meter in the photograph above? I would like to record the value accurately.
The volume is 8.637 m³
